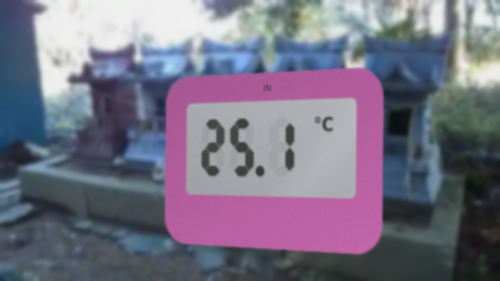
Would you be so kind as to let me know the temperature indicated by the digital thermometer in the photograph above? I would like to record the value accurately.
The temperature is 25.1 °C
